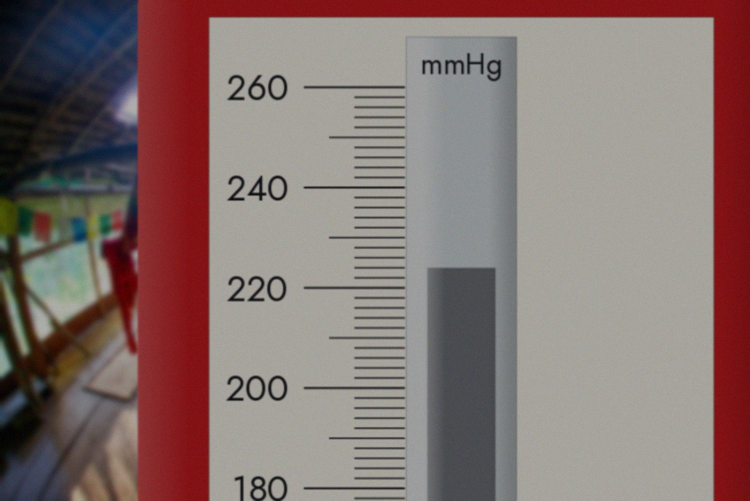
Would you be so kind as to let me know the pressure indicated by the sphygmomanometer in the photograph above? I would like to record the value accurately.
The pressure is 224 mmHg
